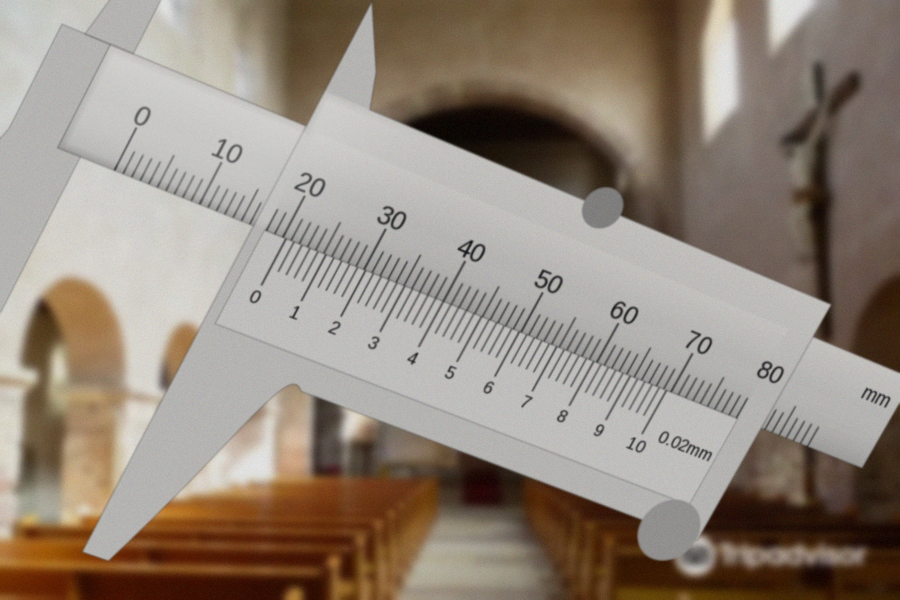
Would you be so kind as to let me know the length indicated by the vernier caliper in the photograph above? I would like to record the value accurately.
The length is 20.4 mm
